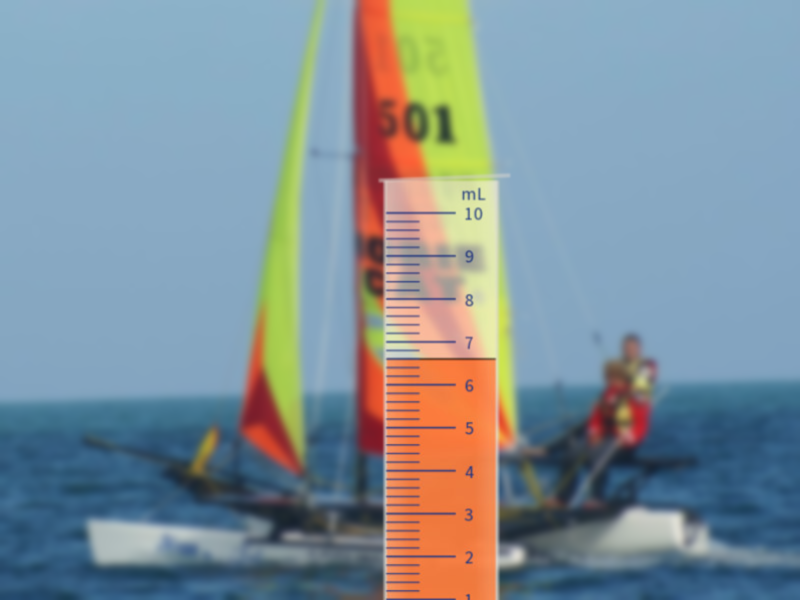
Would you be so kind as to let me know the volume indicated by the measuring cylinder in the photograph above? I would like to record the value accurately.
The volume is 6.6 mL
